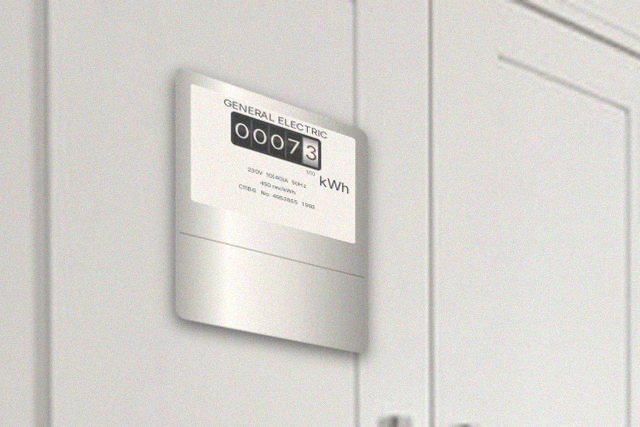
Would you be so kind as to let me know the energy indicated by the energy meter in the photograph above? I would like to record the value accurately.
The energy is 7.3 kWh
